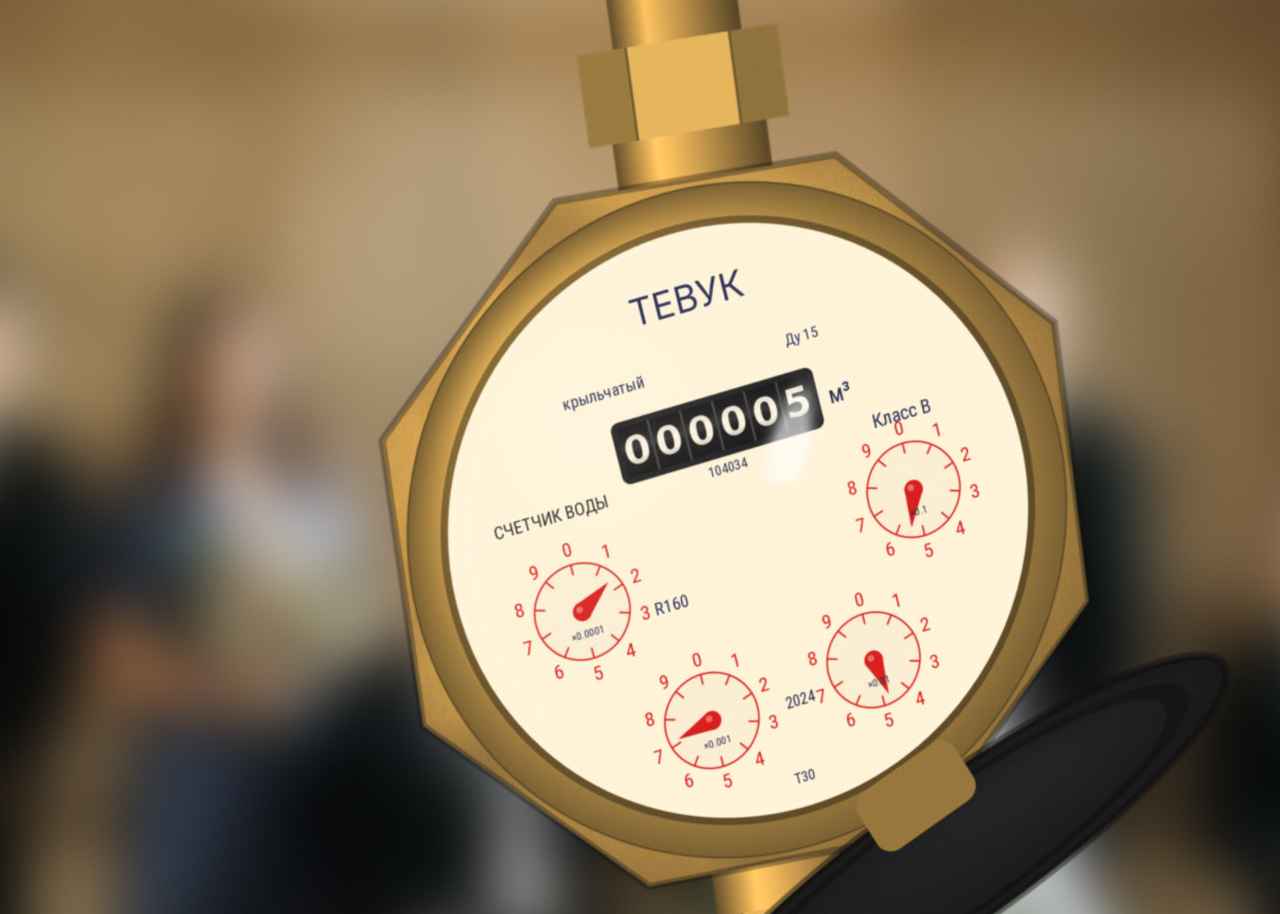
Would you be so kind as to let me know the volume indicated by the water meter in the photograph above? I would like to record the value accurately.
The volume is 5.5471 m³
